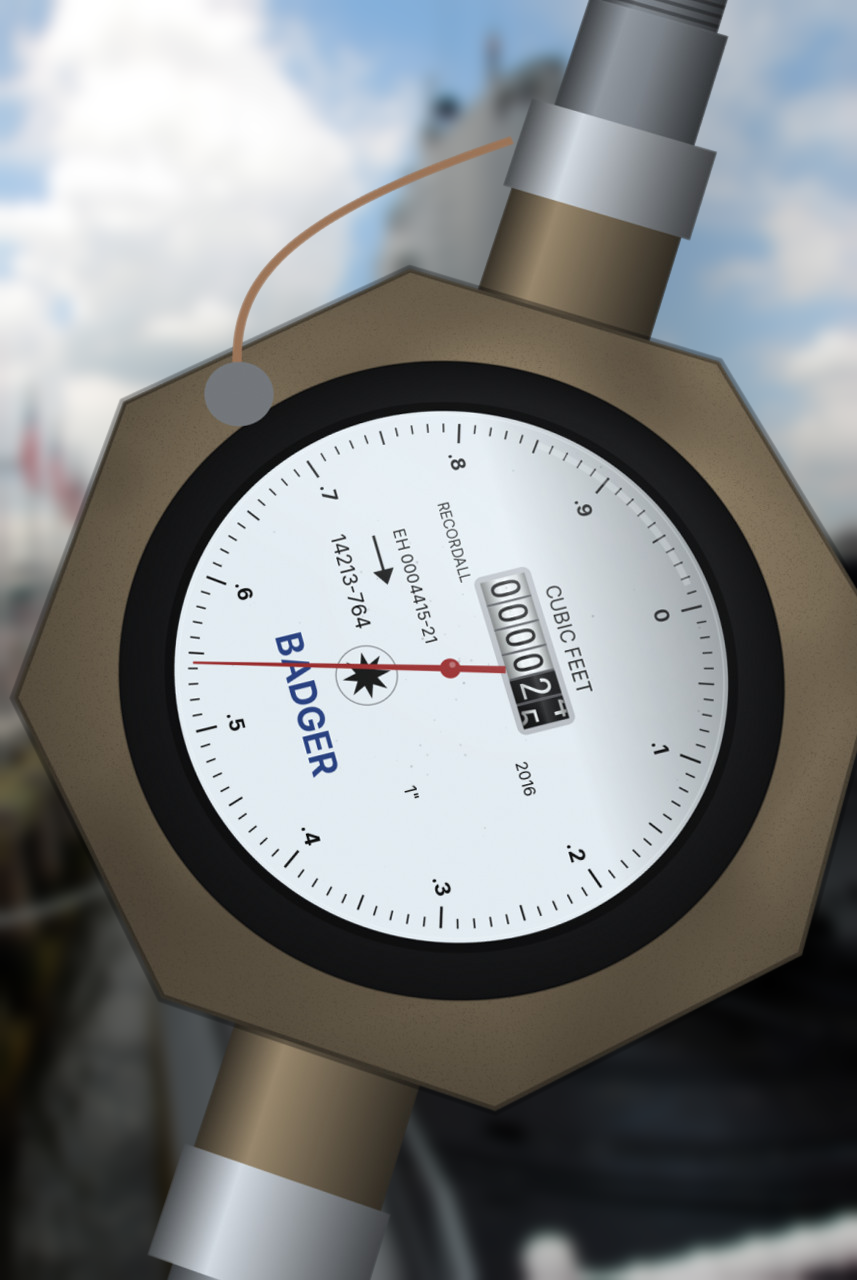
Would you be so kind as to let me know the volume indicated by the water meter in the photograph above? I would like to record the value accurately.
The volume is 24.54 ft³
